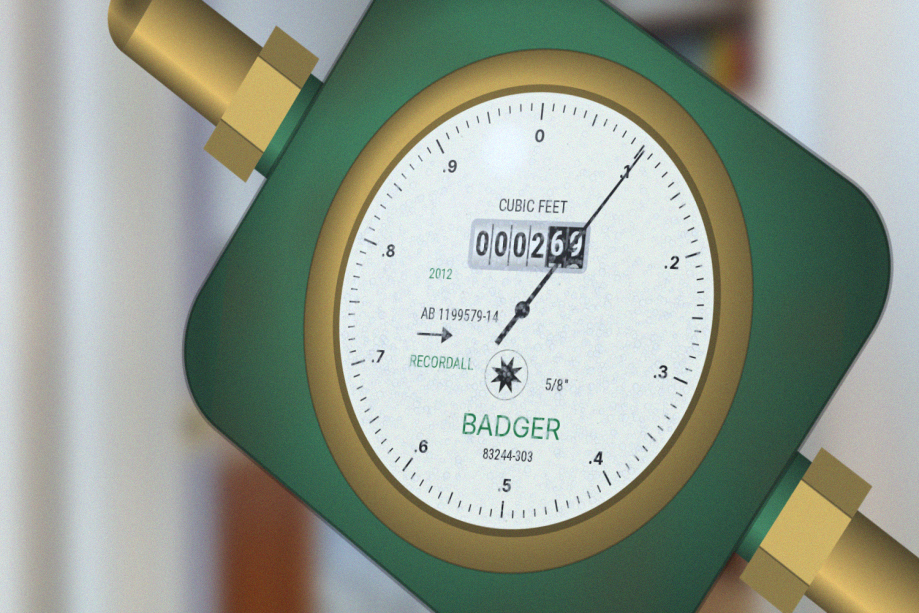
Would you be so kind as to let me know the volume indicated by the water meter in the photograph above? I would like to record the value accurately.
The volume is 269.10 ft³
